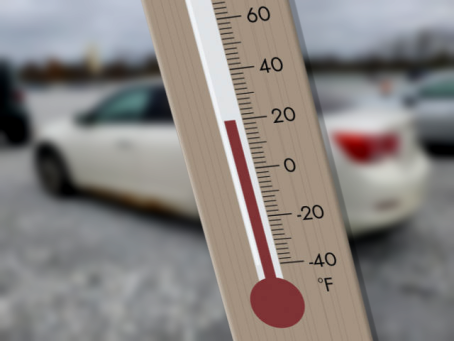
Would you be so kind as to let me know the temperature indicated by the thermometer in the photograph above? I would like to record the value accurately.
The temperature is 20 °F
